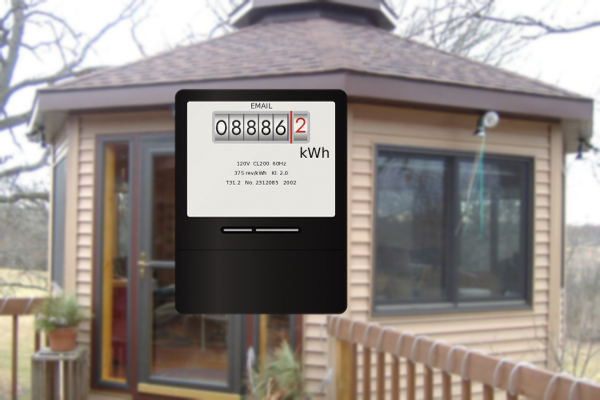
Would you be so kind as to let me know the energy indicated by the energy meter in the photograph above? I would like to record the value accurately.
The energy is 8886.2 kWh
